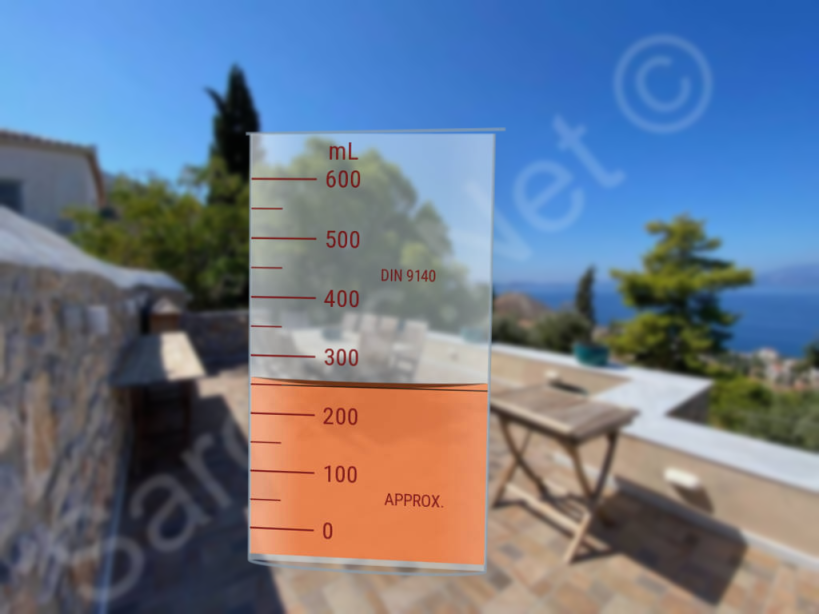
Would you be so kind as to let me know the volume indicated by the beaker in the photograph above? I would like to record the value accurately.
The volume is 250 mL
